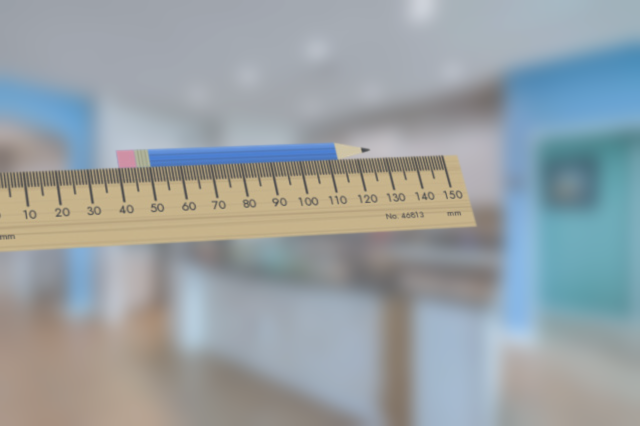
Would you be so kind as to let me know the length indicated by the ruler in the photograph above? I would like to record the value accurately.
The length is 85 mm
